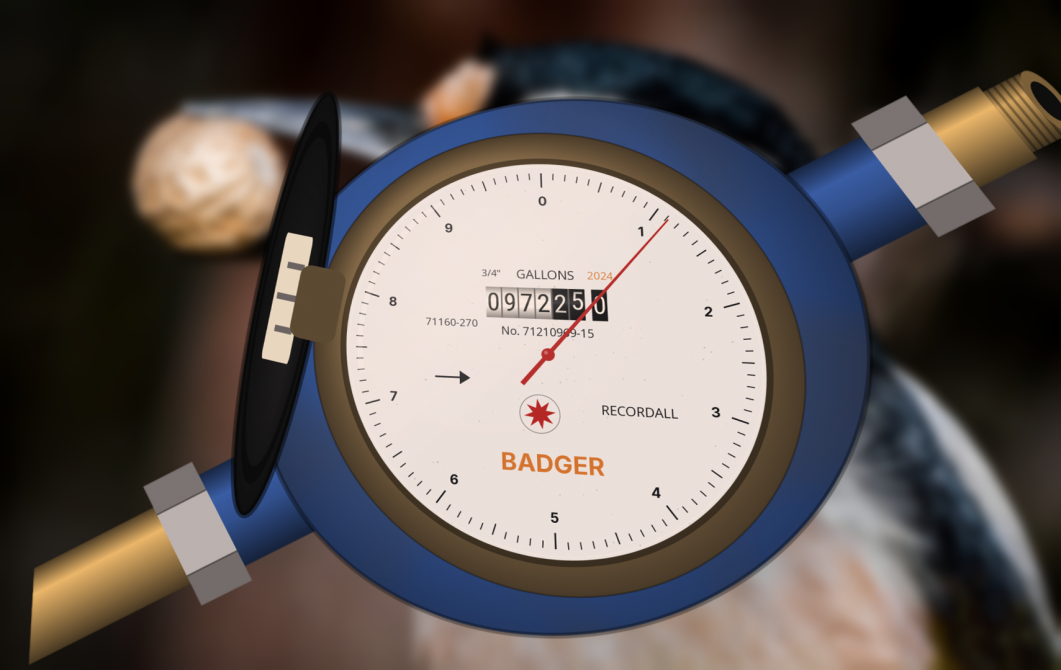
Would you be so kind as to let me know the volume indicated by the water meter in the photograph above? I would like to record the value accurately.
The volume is 972251.1 gal
